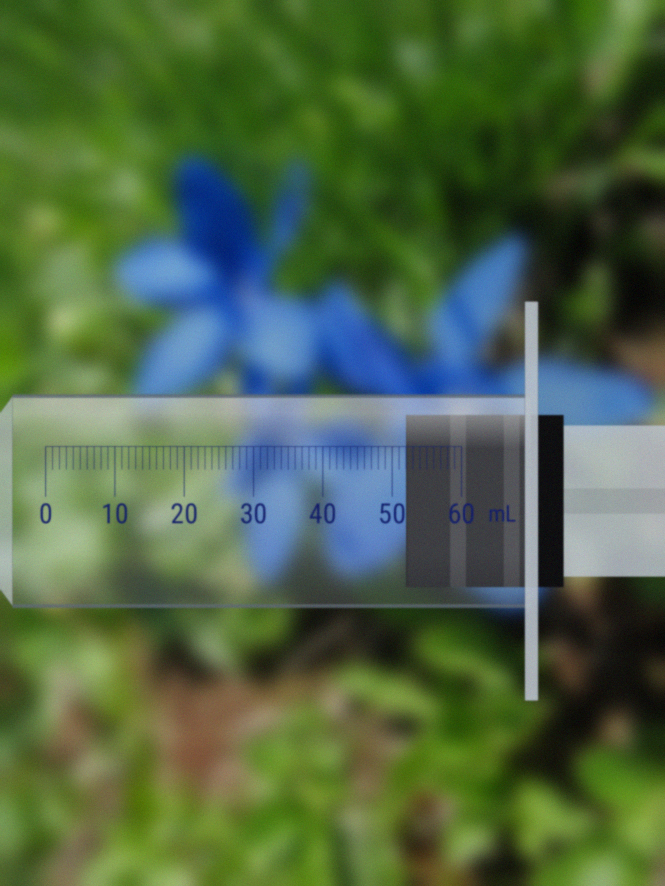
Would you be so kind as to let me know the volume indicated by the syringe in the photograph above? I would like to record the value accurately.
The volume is 52 mL
